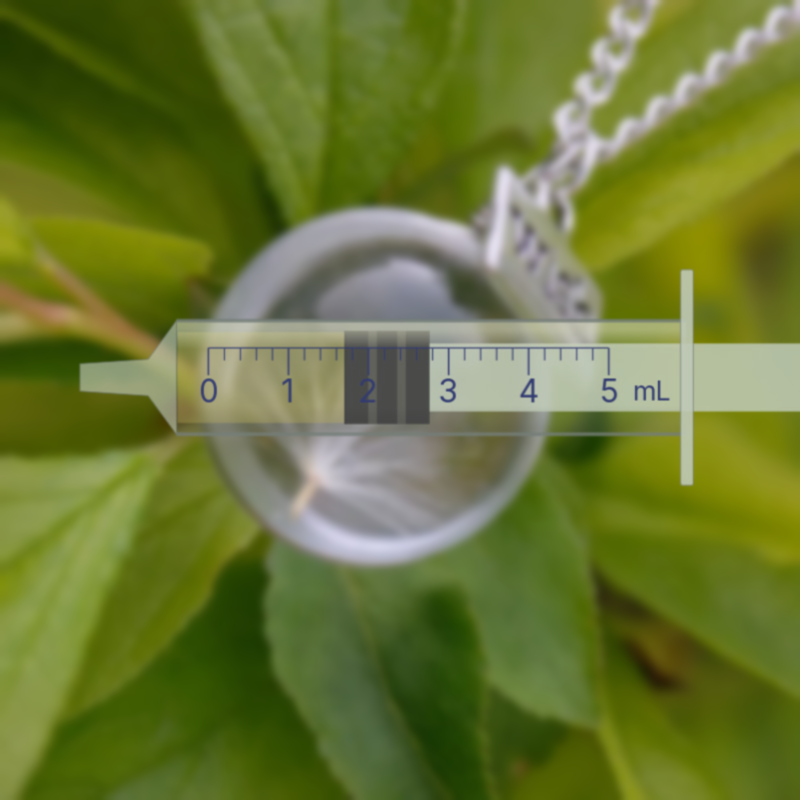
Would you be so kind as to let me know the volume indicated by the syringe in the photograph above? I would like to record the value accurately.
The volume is 1.7 mL
